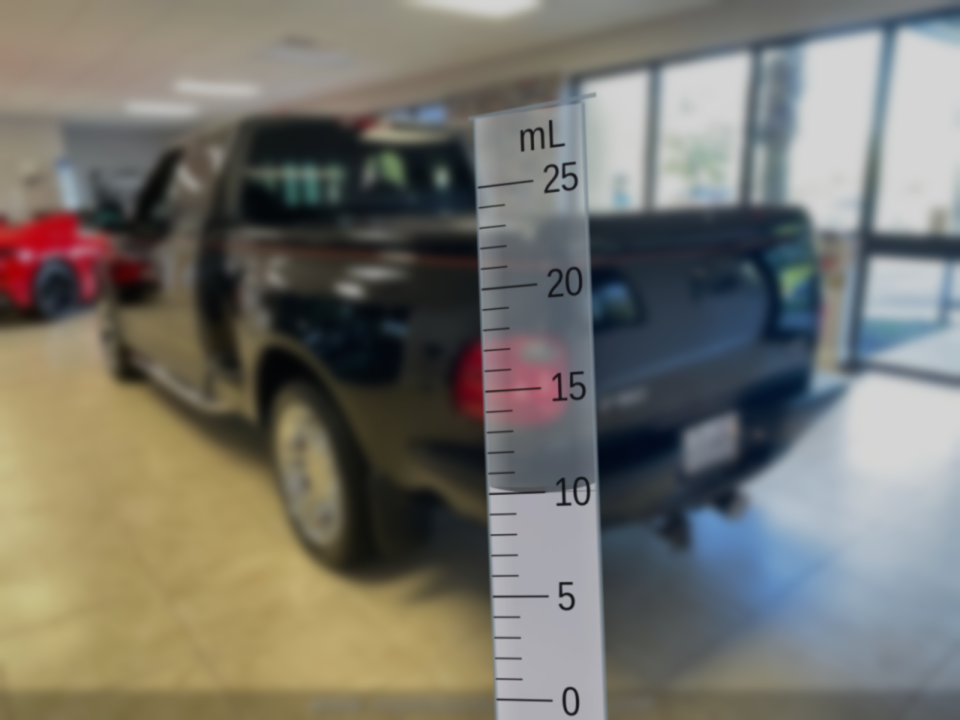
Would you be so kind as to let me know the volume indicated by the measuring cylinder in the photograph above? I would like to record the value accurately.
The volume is 10 mL
